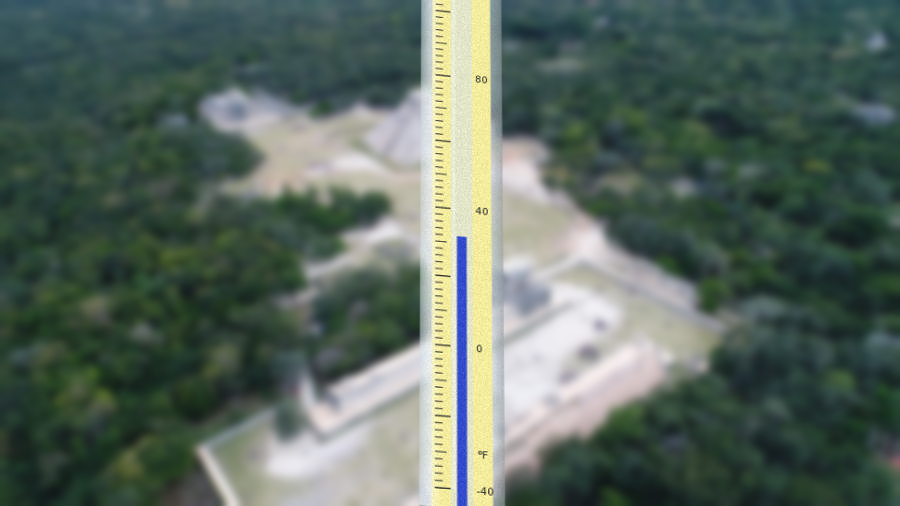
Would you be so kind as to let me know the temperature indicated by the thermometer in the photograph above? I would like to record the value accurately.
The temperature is 32 °F
